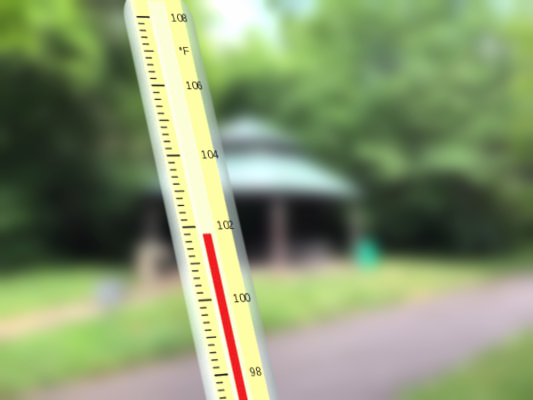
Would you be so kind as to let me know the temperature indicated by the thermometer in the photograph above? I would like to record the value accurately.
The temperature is 101.8 °F
